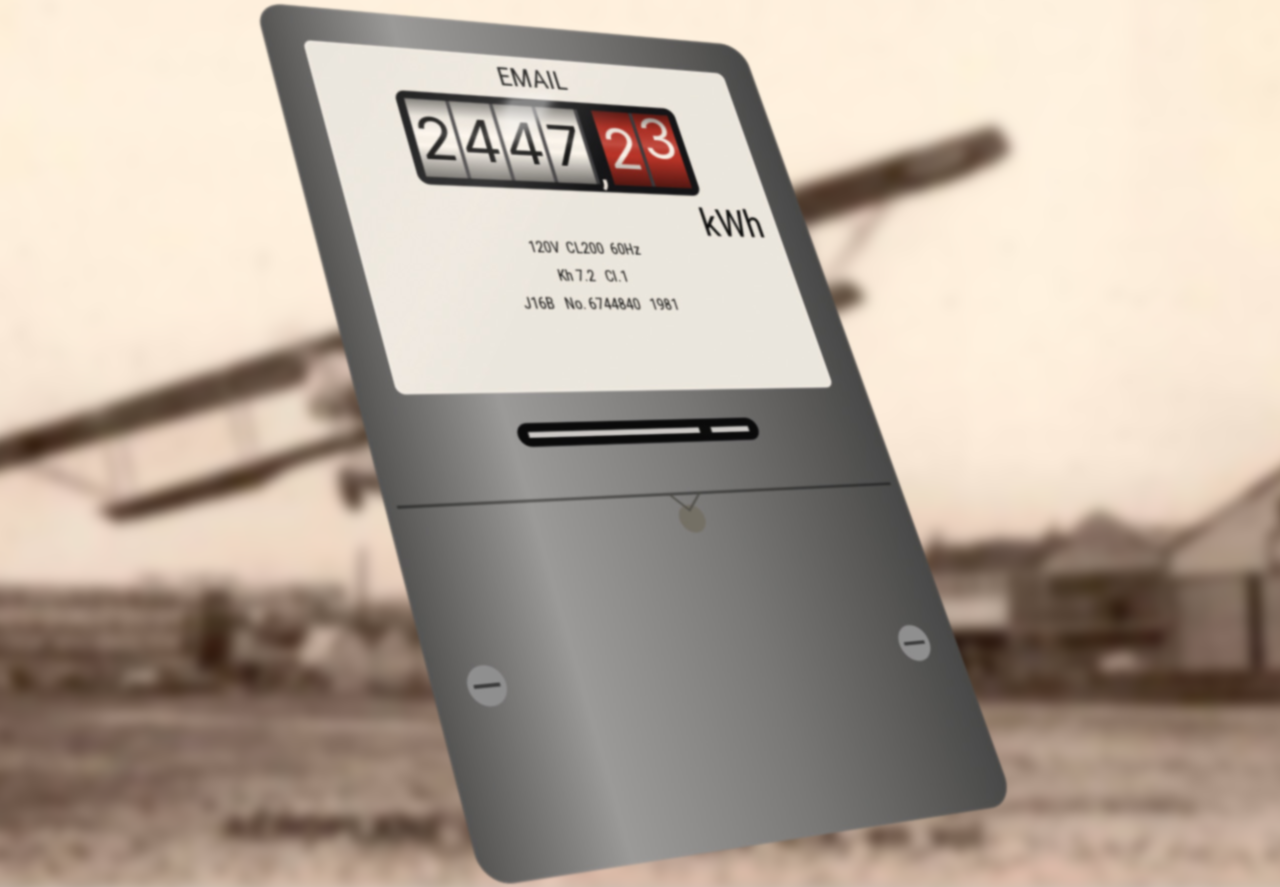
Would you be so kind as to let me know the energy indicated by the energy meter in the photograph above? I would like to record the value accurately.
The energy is 2447.23 kWh
